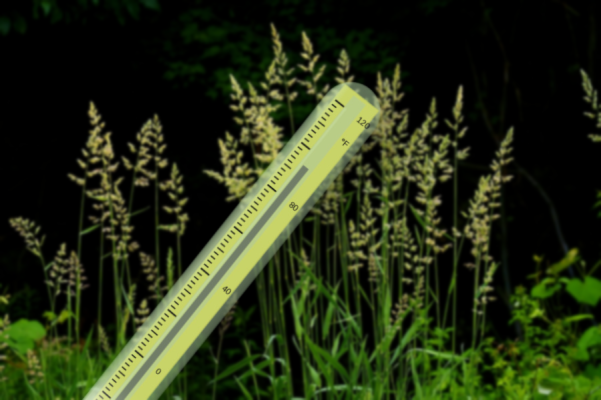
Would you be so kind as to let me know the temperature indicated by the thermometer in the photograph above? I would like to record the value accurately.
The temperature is 94 °F
